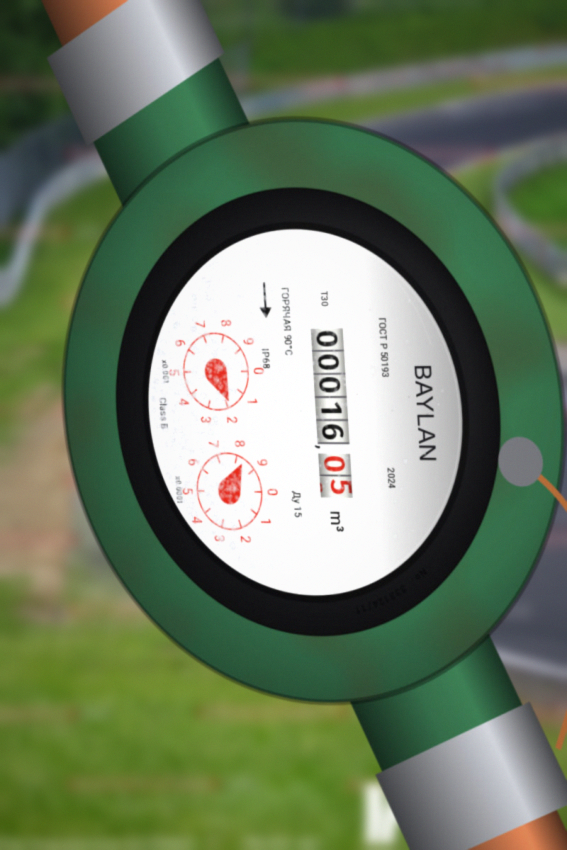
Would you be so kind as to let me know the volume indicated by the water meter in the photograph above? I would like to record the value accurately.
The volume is 16.0518 m³
